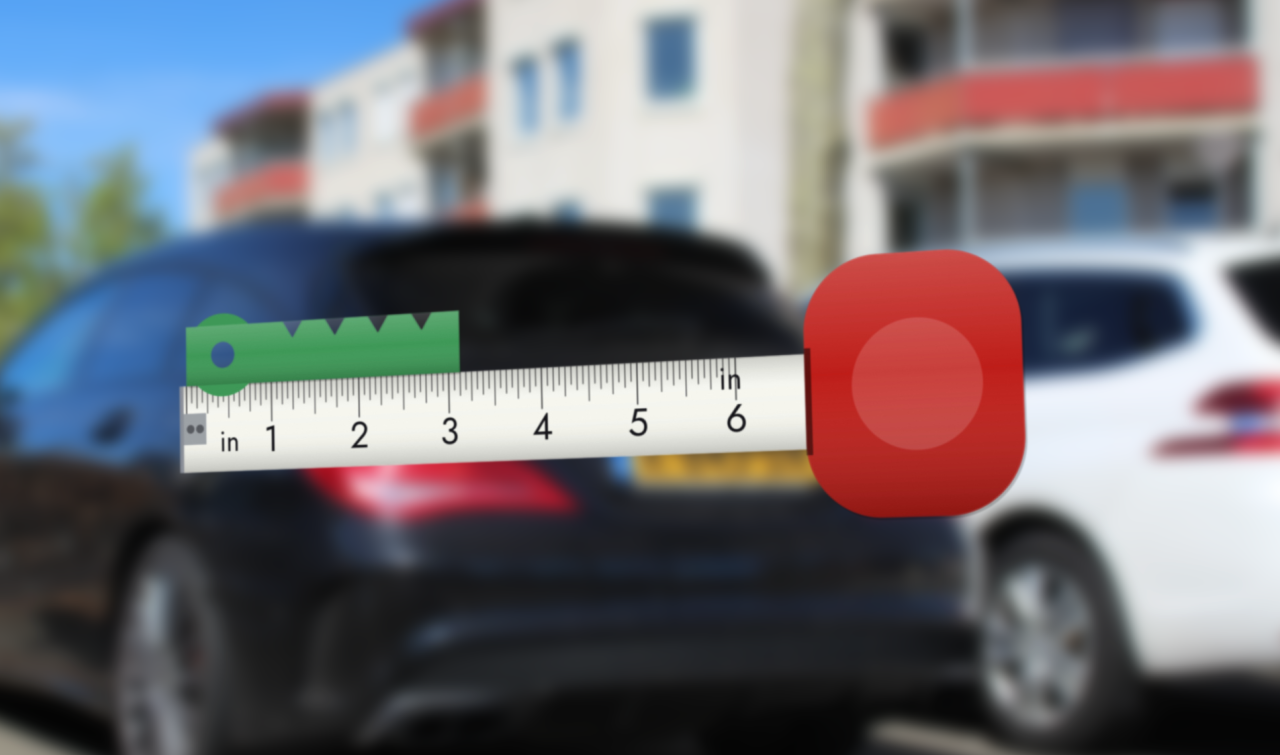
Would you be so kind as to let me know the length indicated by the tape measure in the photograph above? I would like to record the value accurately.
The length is 3.125 in
